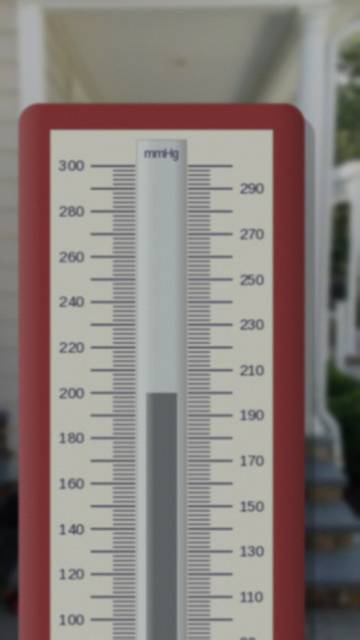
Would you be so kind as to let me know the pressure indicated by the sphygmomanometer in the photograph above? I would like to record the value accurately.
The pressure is 200 mmHg
